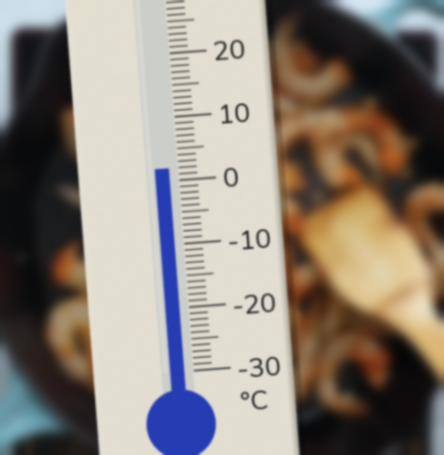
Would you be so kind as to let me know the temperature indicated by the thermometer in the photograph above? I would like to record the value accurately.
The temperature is 2 °C
